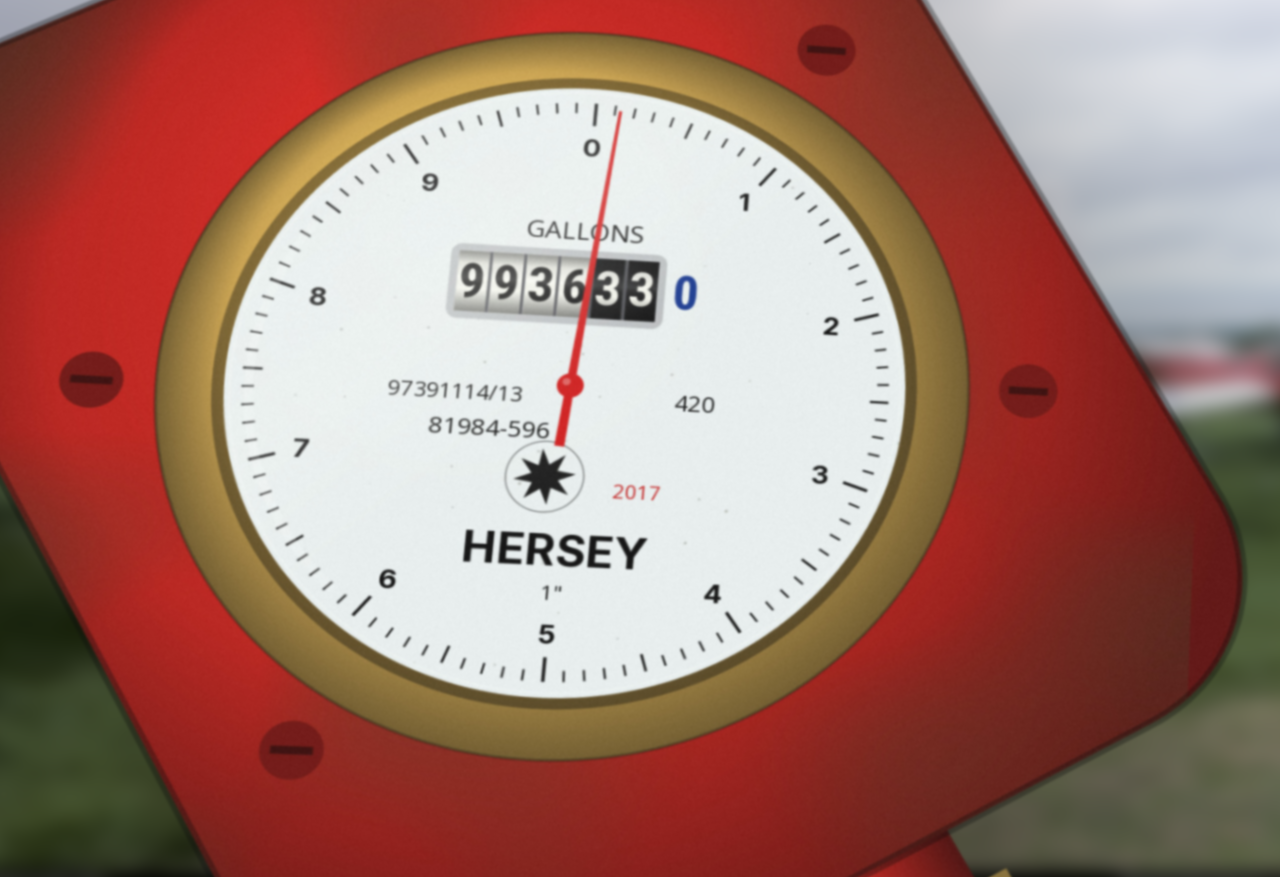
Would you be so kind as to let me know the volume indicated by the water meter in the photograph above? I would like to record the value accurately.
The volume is 9936330.1 gal
